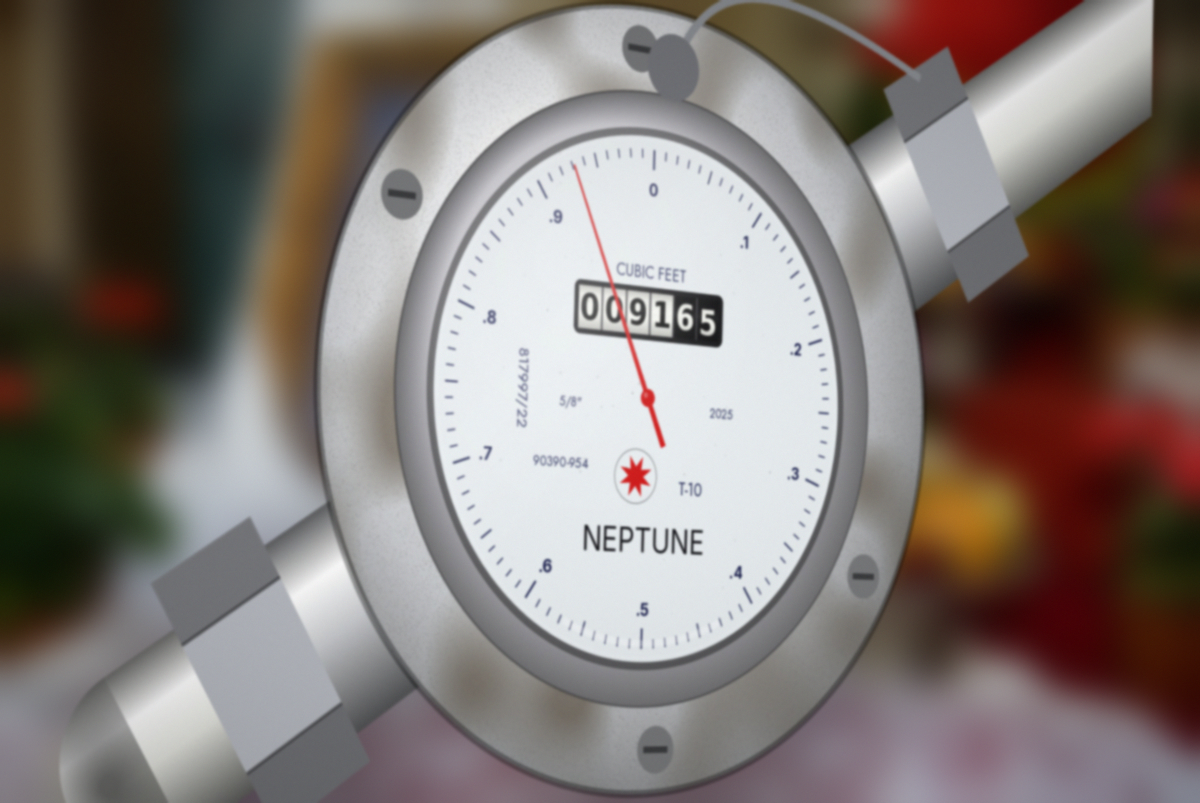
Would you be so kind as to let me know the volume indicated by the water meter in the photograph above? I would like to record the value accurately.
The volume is 9164.93 ft³
